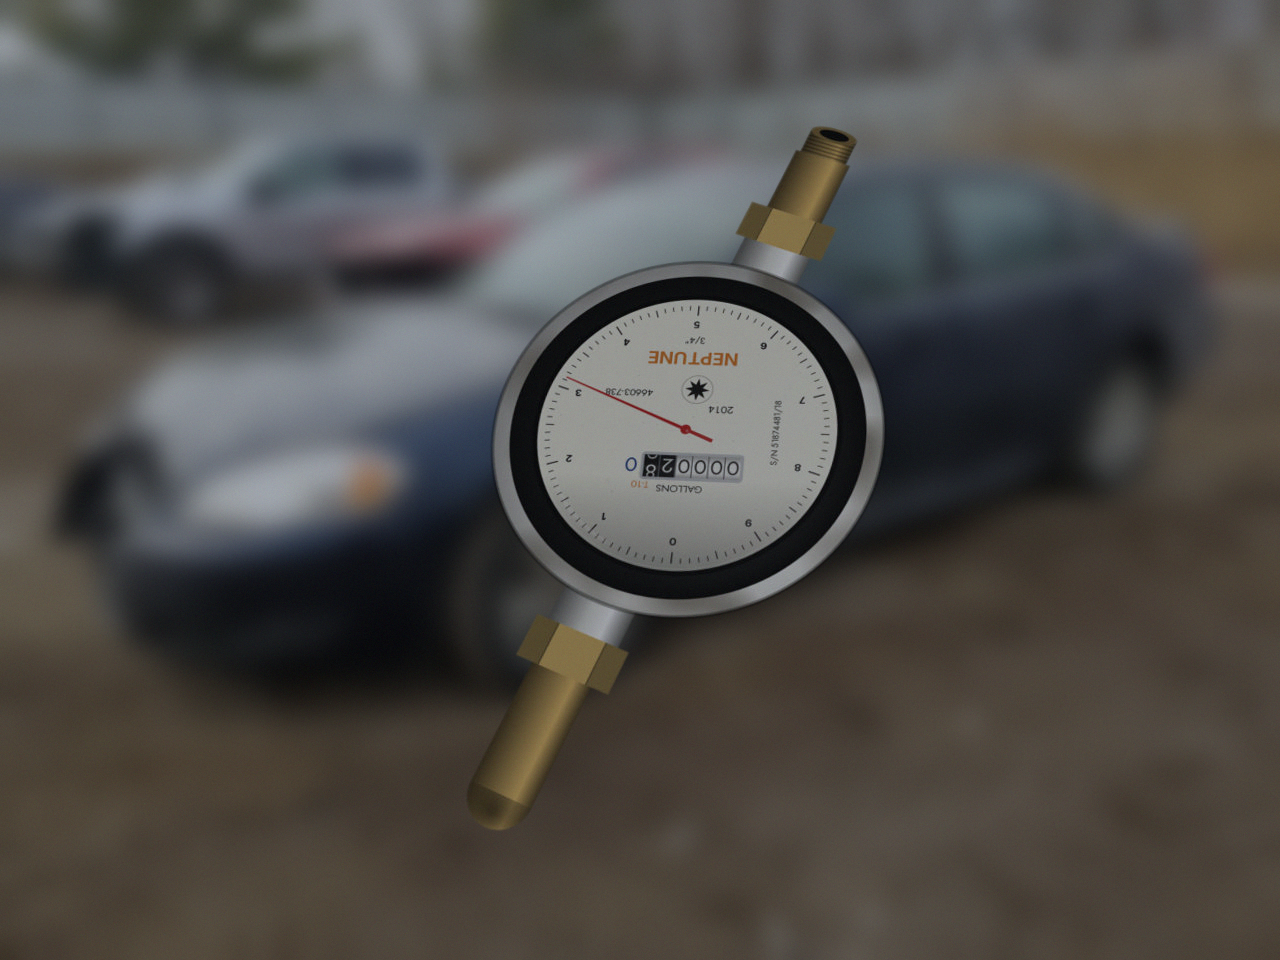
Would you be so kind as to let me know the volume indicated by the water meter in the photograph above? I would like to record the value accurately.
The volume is 283.1 gal
